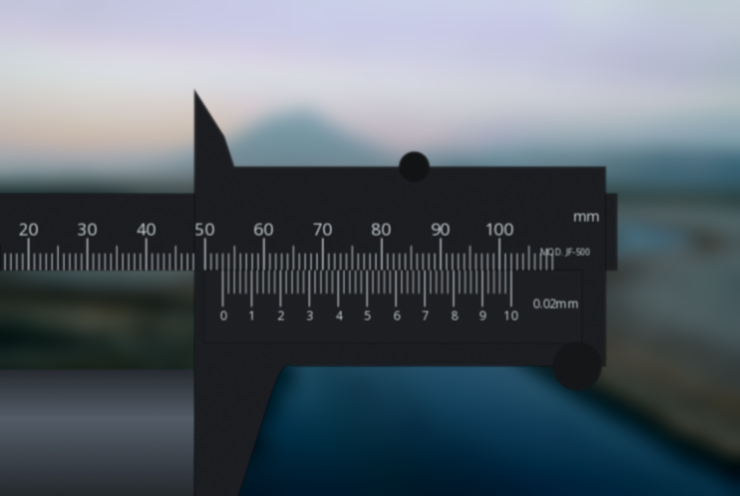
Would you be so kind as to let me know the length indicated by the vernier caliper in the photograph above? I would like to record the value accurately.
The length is 53.0 mm
